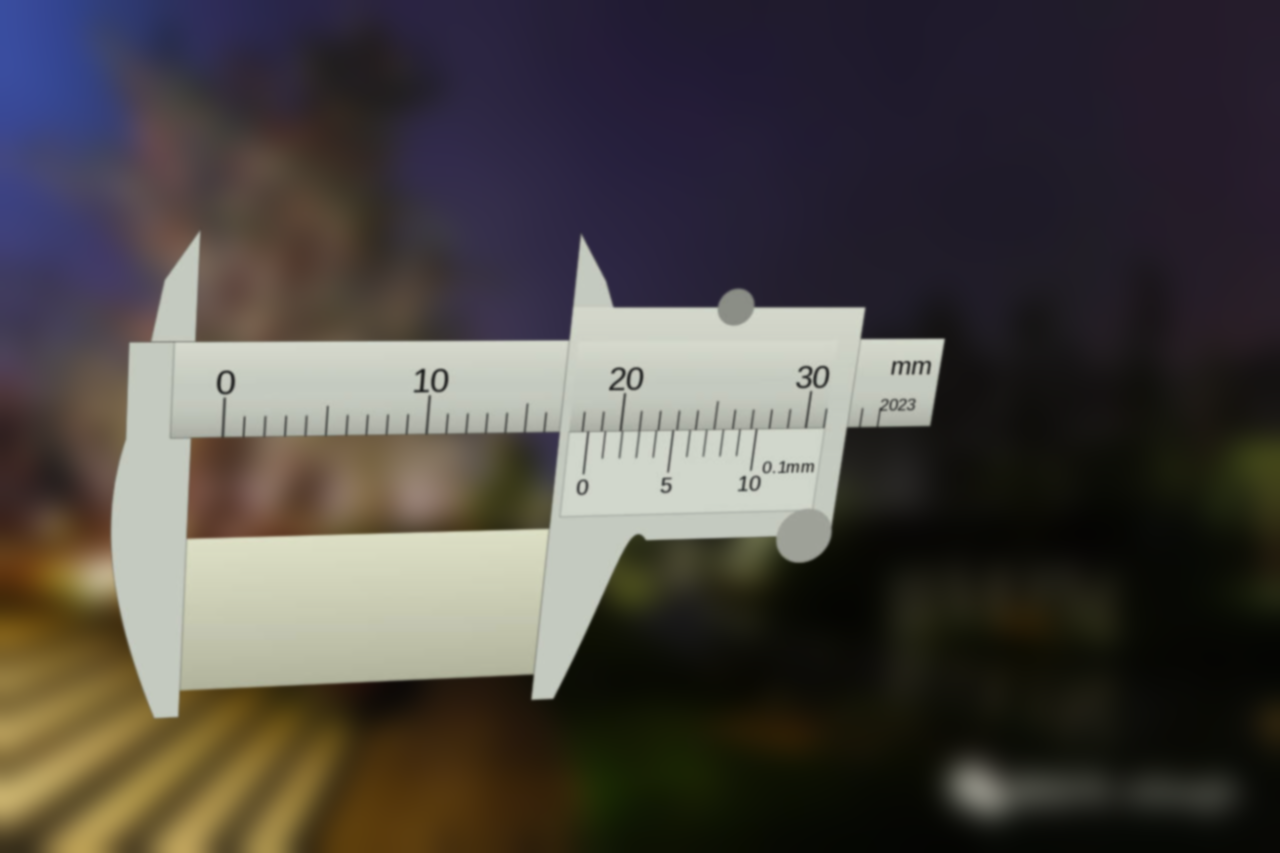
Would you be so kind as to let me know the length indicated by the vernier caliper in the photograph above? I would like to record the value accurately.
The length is 18.3 mm
